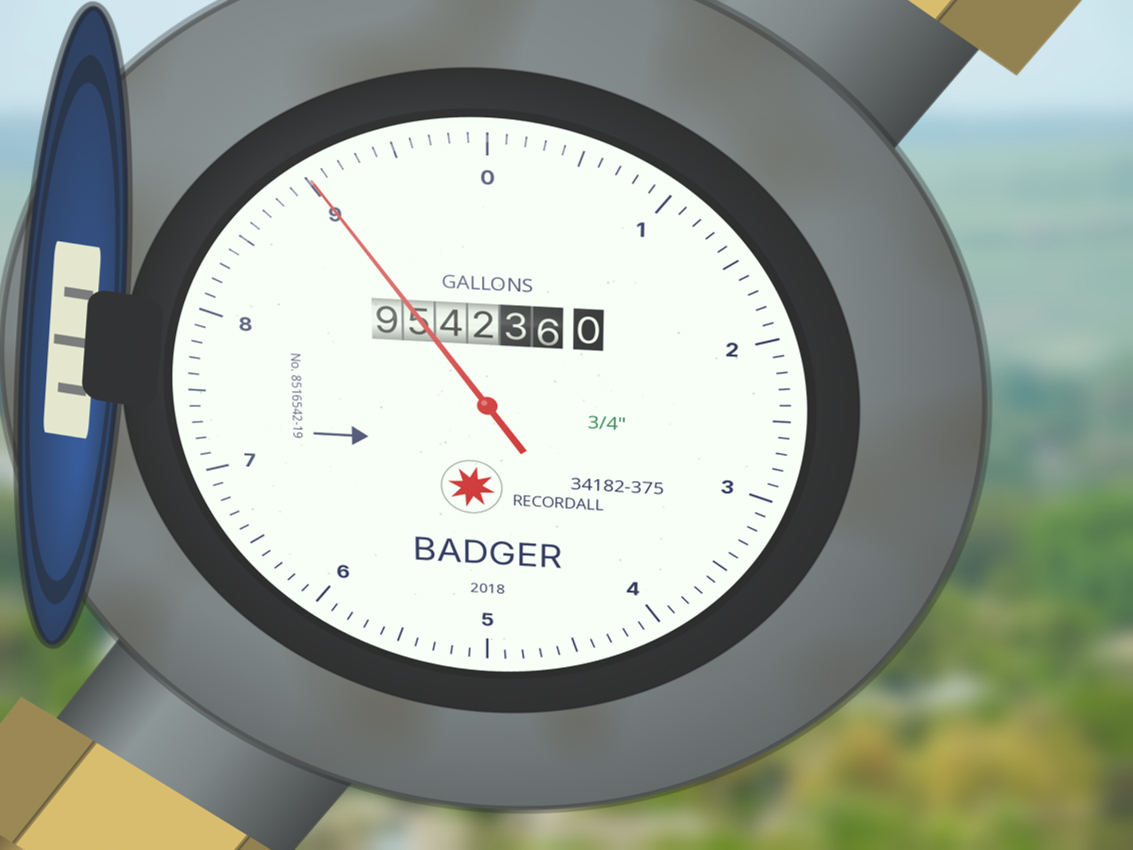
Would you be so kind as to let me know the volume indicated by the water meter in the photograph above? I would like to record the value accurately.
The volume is 9542359.0 gal
